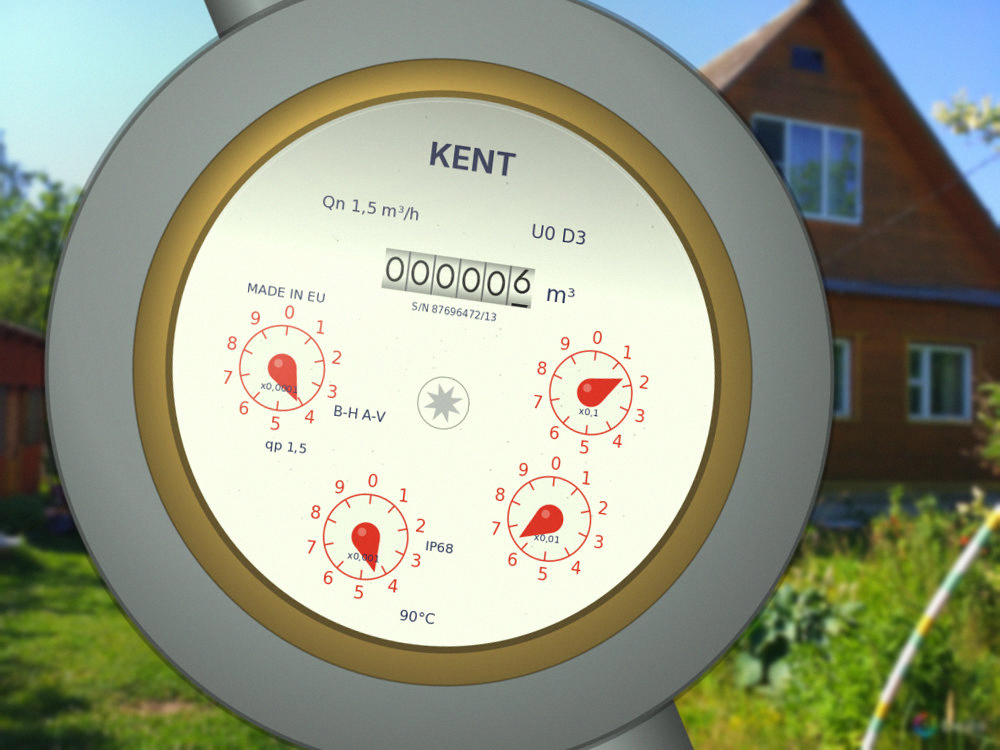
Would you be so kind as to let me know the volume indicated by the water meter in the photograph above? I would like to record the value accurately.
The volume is 6.1644 m³
